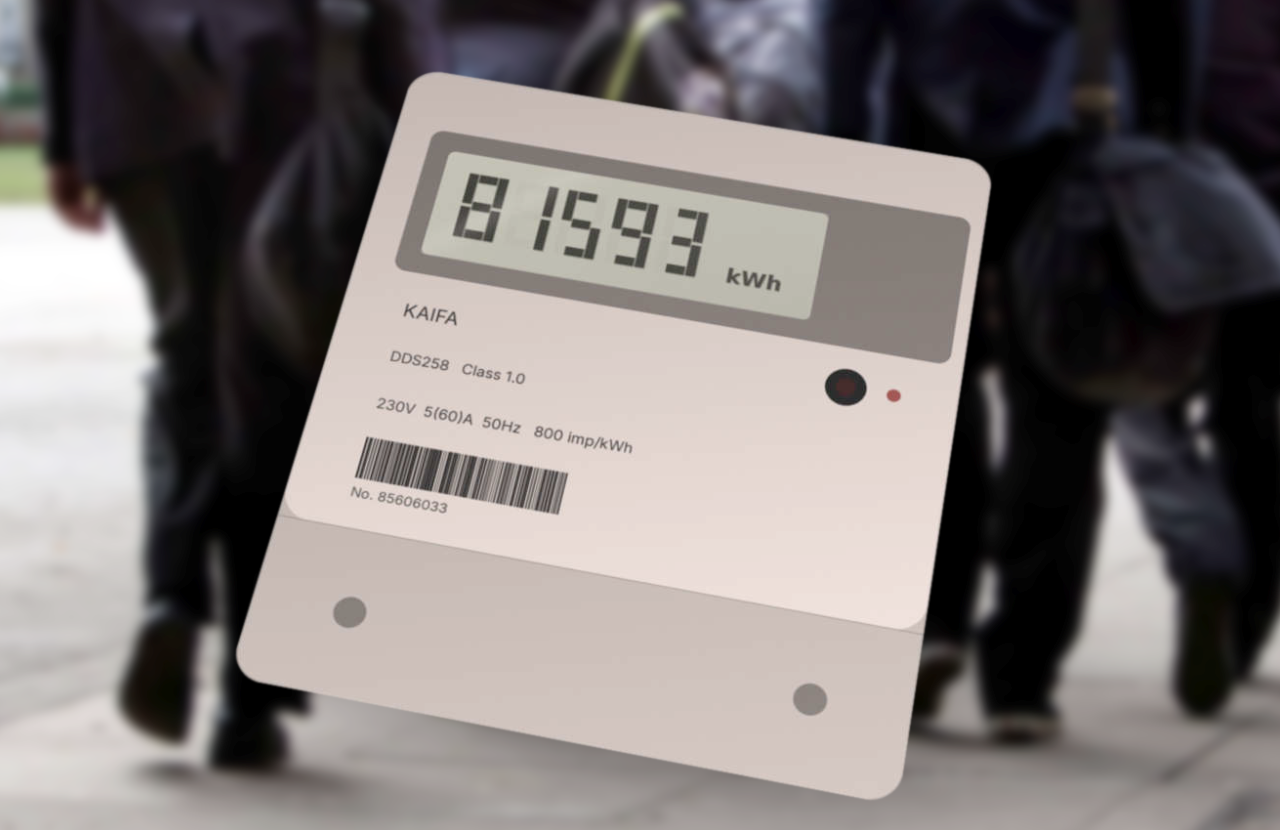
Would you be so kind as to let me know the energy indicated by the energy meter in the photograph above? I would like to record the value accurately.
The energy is 81593 kWh
